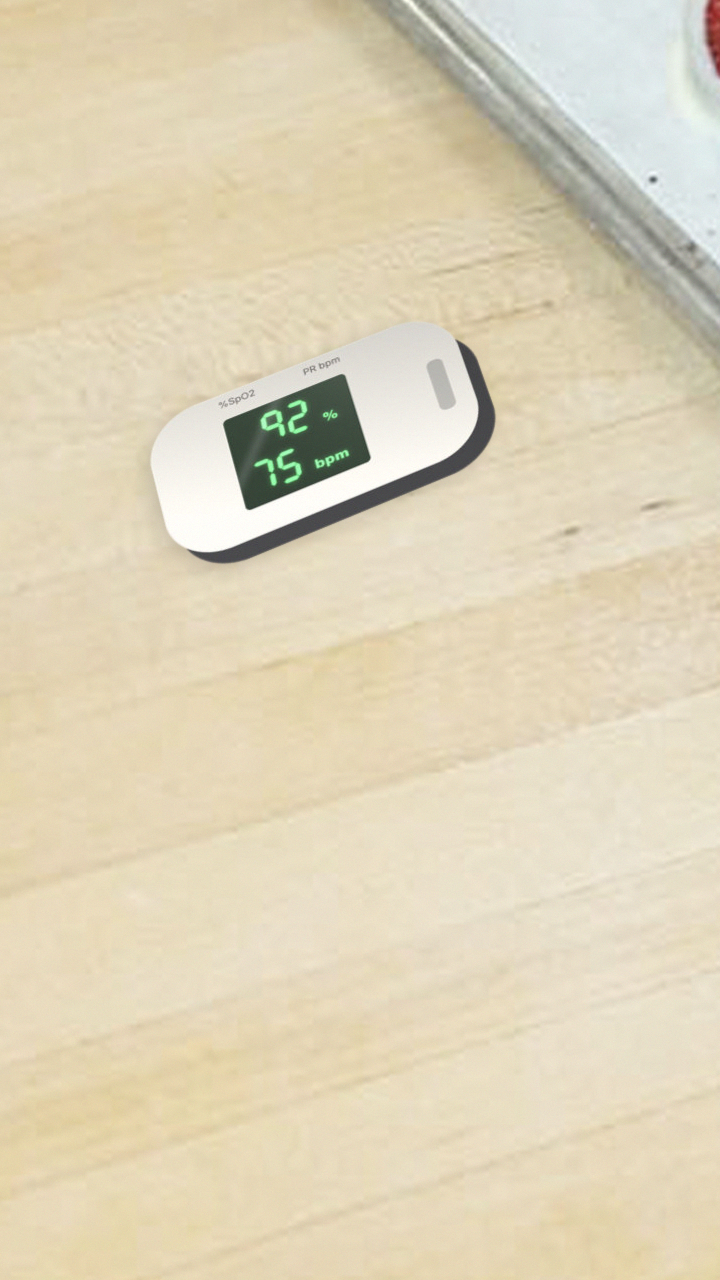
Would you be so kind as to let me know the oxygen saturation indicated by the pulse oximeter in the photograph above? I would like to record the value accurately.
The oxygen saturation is 92 %
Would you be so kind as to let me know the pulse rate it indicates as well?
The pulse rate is 75 bpm
